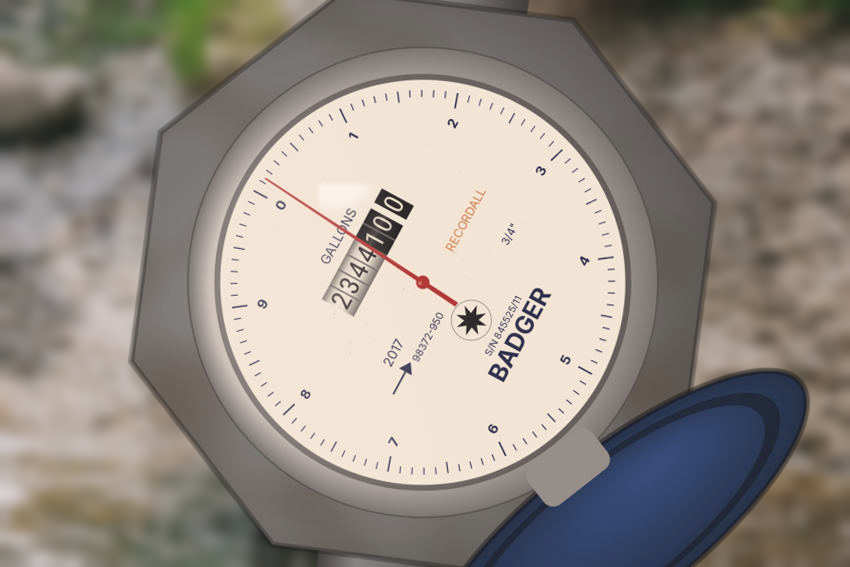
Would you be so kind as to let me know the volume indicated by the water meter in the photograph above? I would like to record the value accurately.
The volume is 2344100.1 gal
